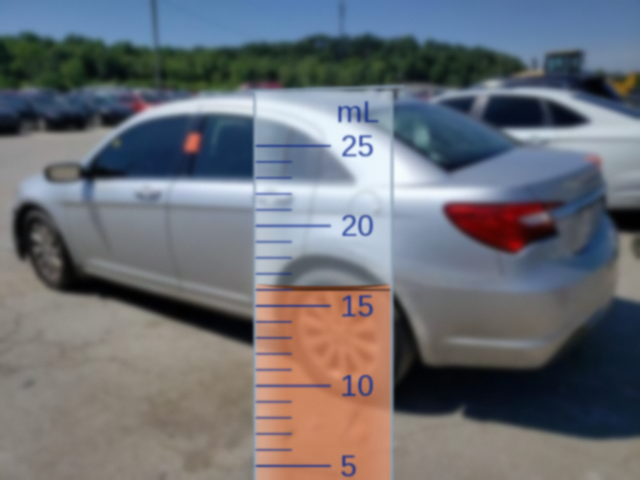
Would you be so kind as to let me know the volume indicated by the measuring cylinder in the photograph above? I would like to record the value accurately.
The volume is 16 mL
